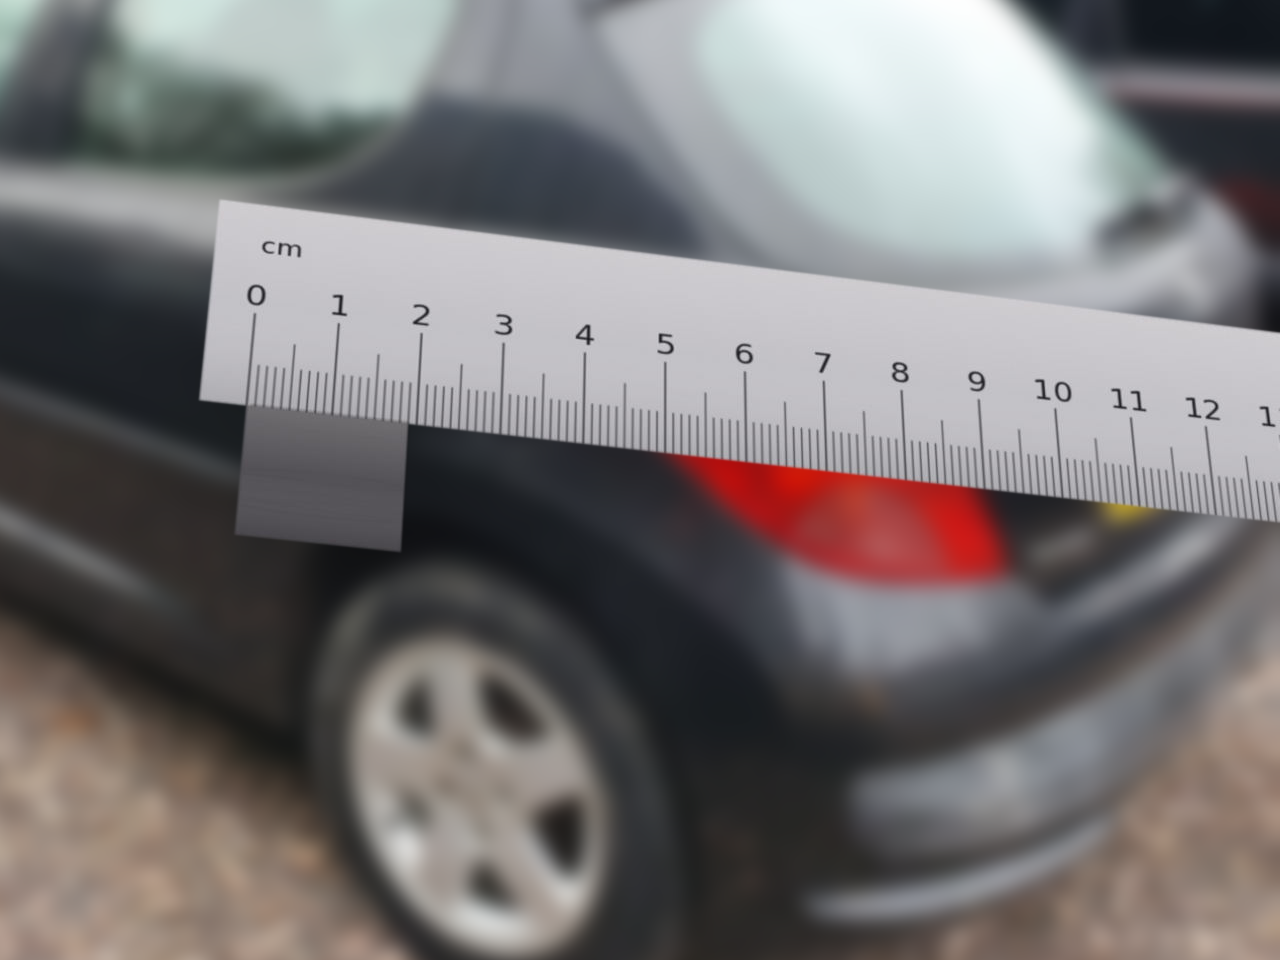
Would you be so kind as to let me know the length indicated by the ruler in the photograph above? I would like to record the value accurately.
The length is 1.9 cm
